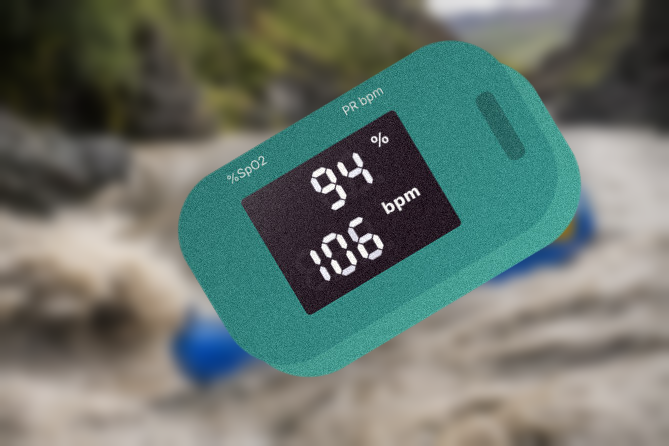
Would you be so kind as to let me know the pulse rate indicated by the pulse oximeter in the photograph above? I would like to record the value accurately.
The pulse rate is 106 bpm
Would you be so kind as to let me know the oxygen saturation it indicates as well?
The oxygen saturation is 94 %
